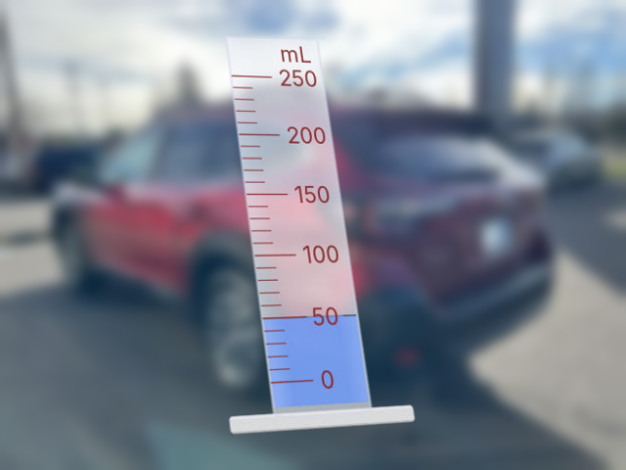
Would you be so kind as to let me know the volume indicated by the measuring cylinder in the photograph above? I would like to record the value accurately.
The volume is 50 mL
